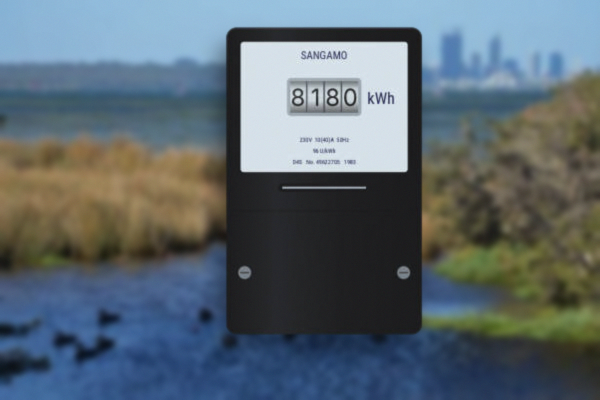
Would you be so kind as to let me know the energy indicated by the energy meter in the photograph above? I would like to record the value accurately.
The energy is 8180 kWh
